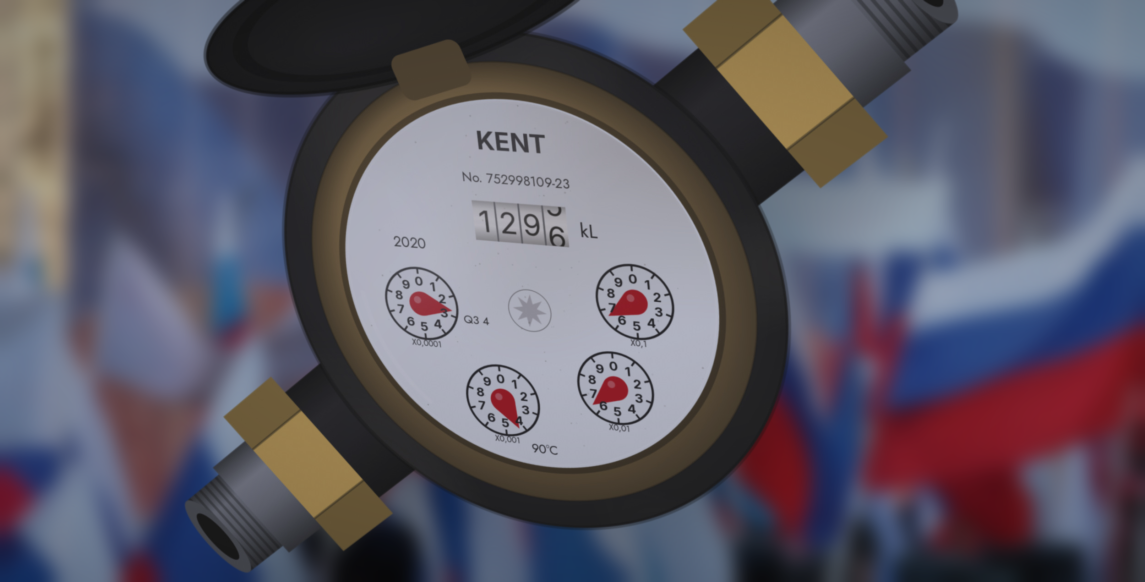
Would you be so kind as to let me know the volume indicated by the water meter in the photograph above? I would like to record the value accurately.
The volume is 1295.6642 kL
